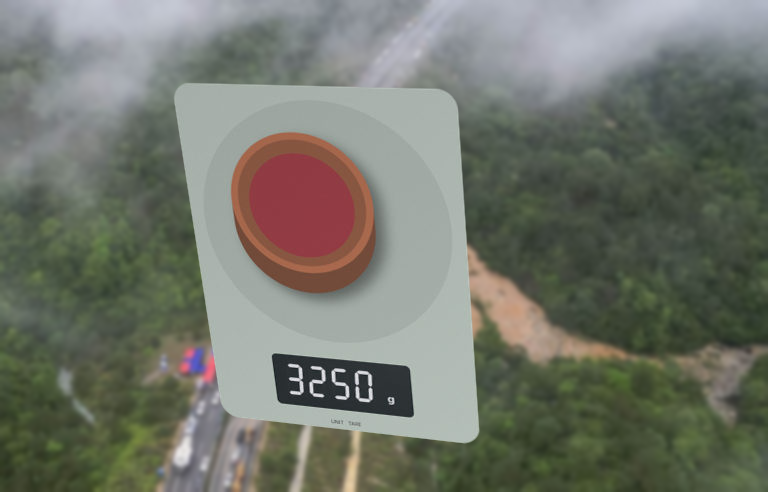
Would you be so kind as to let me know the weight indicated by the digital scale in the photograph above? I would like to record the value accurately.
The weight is 3250 g
